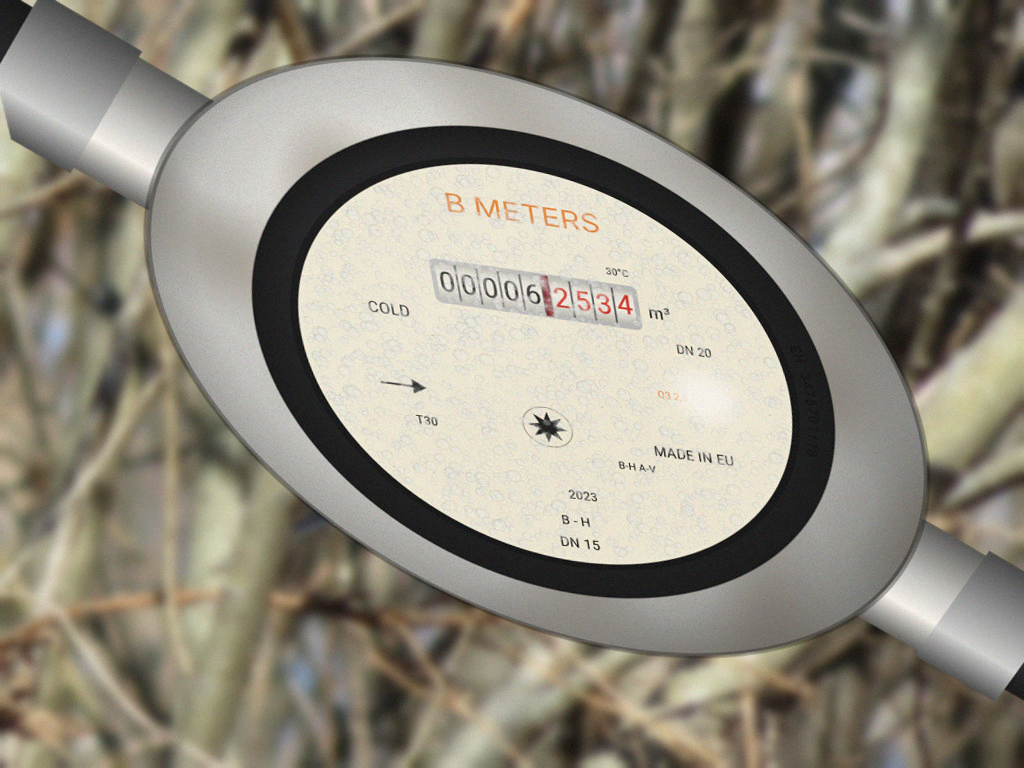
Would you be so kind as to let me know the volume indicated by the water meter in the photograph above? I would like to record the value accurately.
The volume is 6.2534 m³
